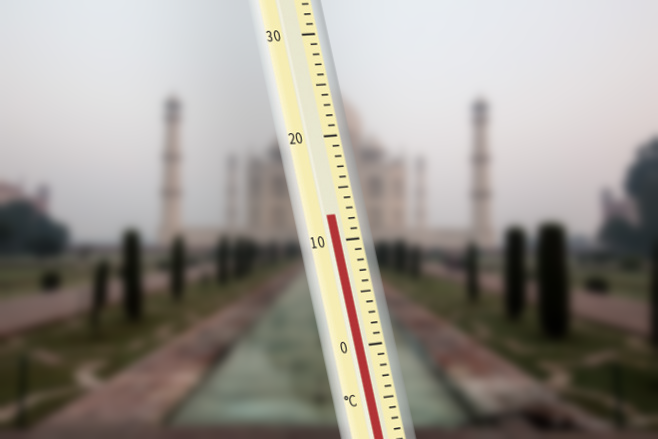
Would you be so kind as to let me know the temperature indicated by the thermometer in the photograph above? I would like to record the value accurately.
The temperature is 12.5 °C
